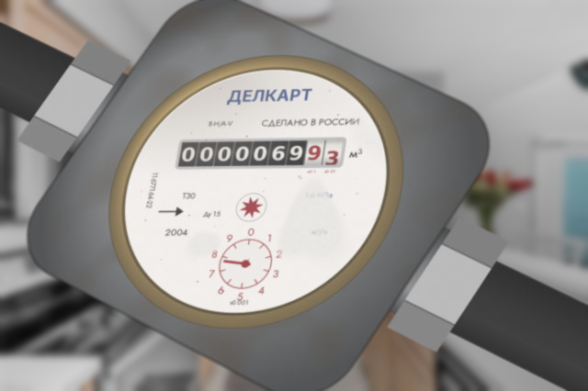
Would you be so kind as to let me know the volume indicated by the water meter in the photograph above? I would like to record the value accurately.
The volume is 69.927 m³
